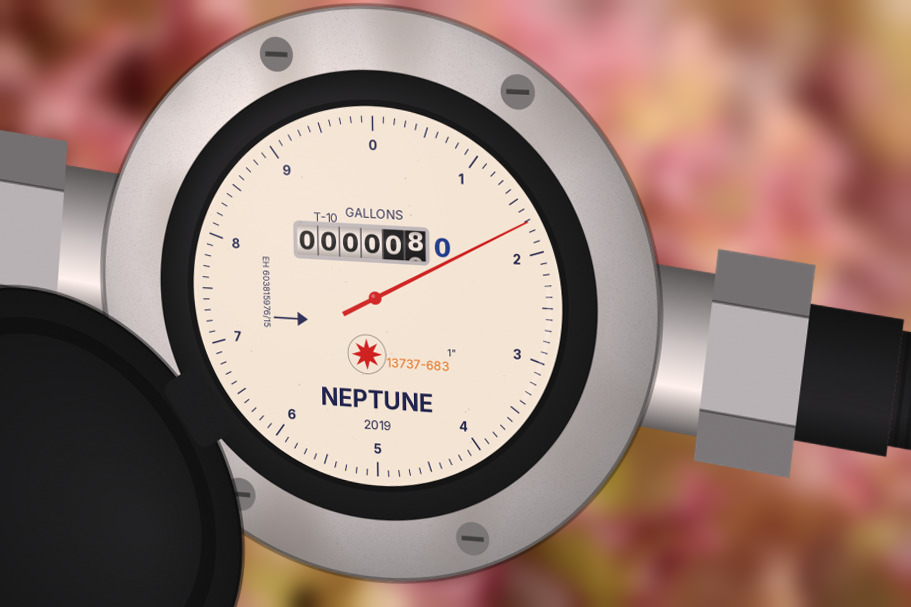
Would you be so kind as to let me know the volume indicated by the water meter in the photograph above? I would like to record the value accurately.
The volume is 81.7 gal
